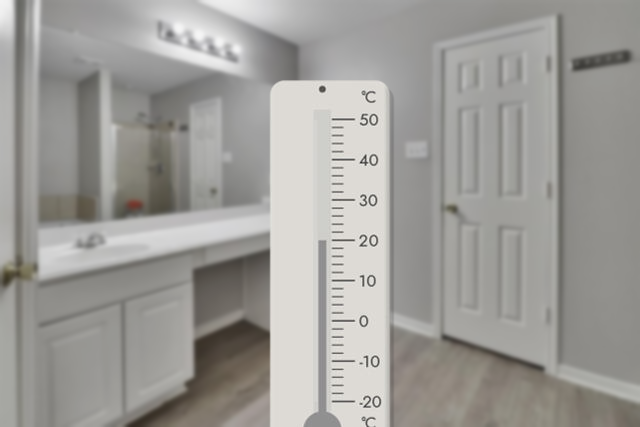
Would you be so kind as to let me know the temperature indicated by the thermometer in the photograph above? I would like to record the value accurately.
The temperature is 20 °C
